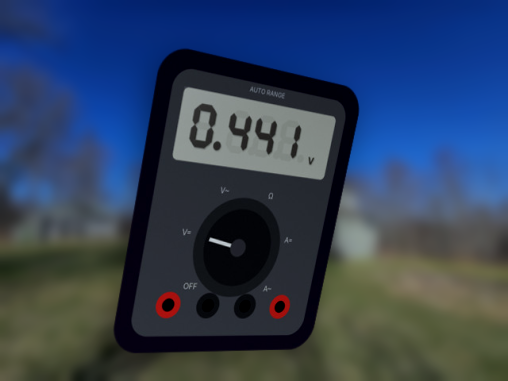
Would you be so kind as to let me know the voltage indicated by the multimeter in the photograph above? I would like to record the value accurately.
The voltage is 0.441 V
